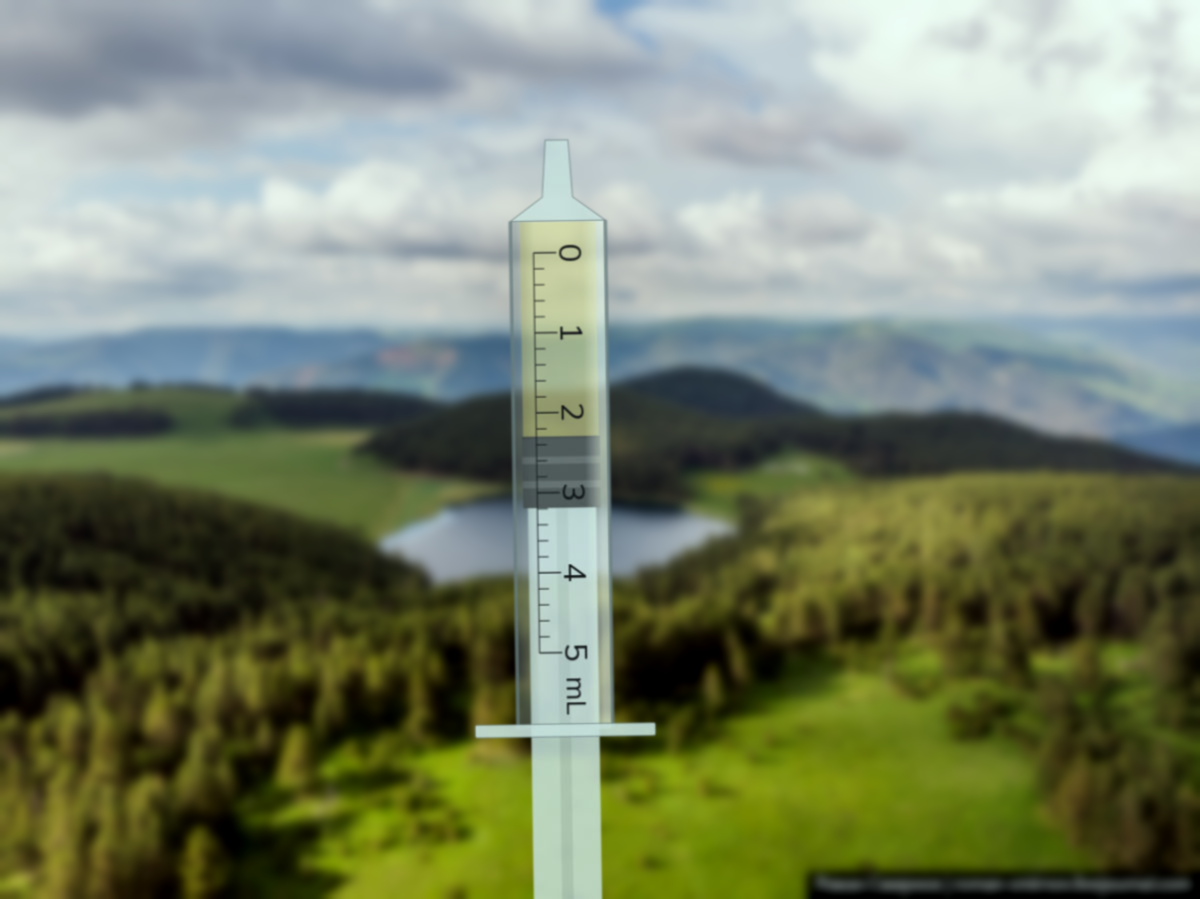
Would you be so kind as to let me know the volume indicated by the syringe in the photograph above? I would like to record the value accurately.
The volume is 2.3 mL
